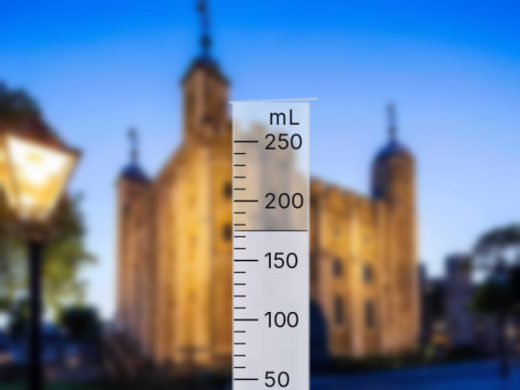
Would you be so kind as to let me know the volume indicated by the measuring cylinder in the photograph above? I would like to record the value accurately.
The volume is 175 mL
